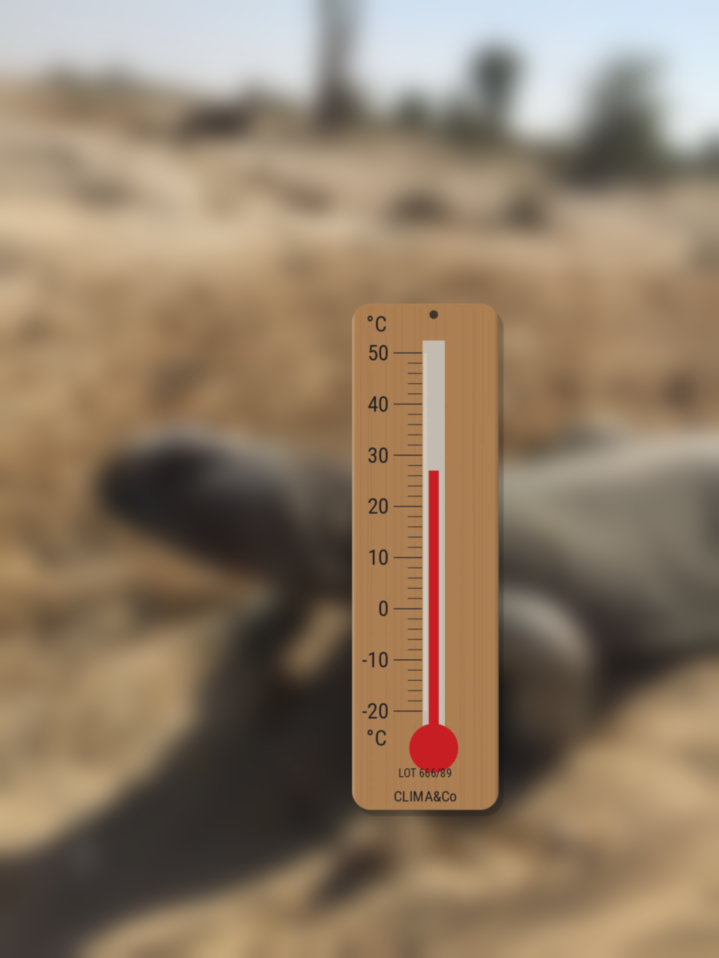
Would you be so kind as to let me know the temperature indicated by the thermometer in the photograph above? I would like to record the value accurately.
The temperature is 27 °C
